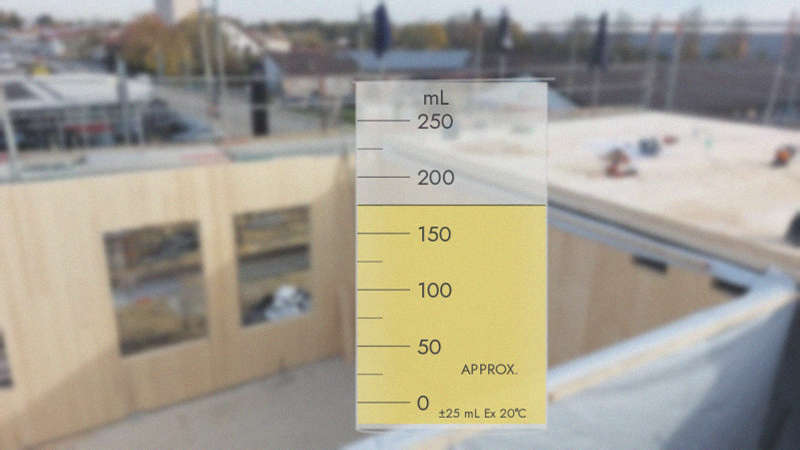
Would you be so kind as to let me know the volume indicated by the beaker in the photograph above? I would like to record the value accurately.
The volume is 175 mL
